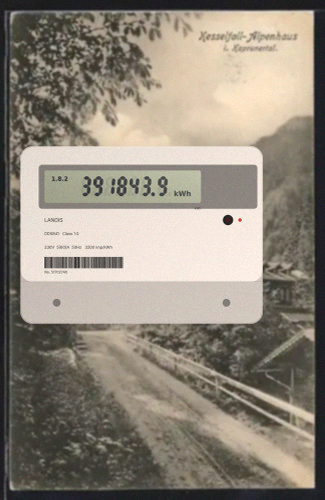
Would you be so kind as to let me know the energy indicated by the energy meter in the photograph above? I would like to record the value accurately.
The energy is 391843.9 kWh
